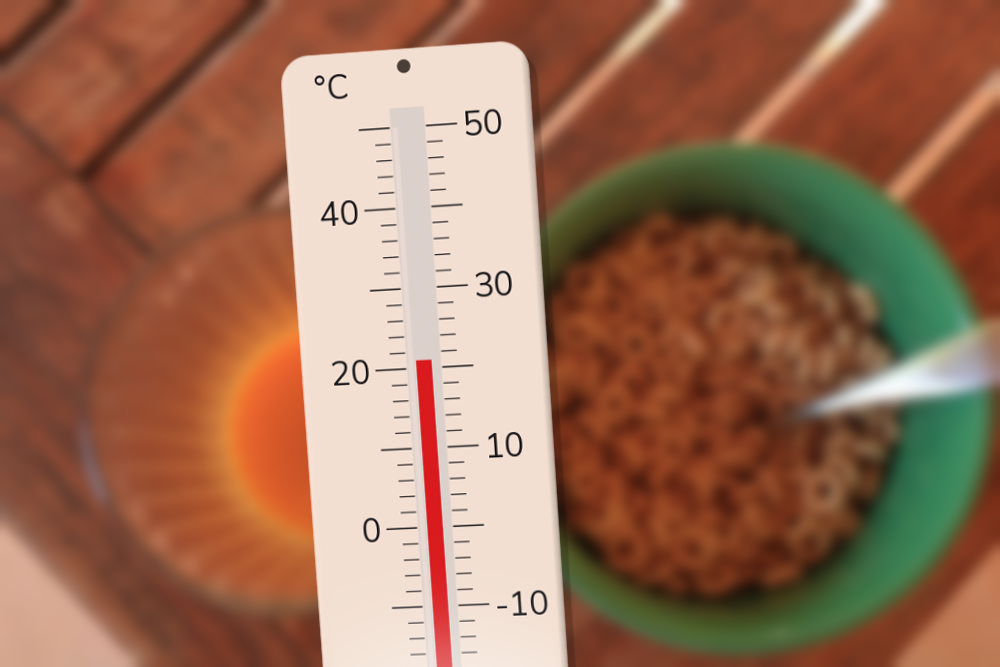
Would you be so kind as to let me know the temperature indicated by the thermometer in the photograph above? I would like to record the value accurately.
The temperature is 21 °C
